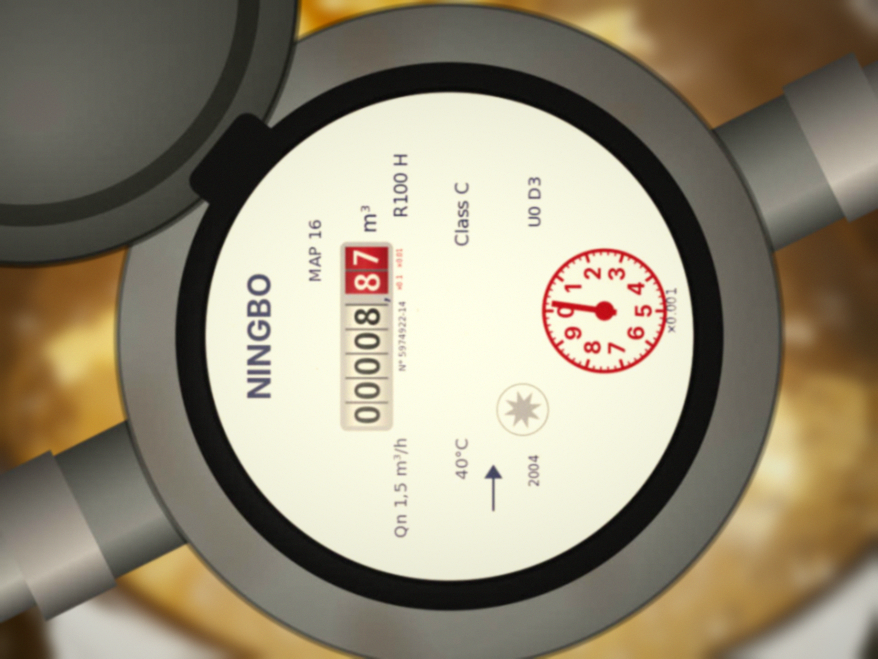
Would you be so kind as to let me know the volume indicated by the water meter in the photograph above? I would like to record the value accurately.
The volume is 8.870 m³
